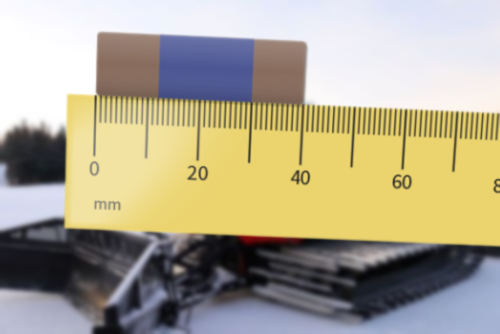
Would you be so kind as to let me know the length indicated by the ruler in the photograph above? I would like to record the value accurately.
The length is 40 mm
